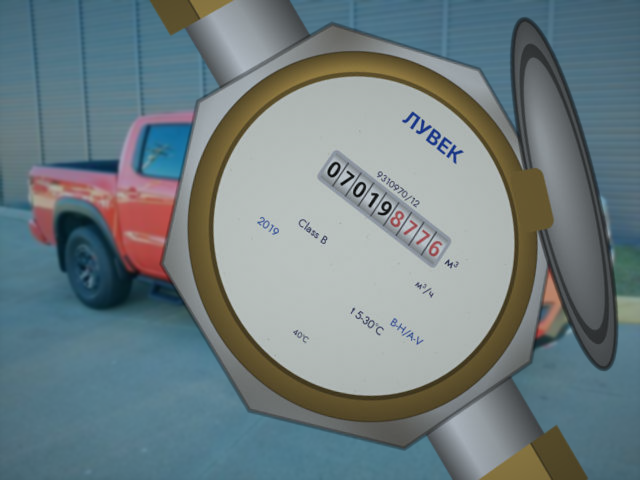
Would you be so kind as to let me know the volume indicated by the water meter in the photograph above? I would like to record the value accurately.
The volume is 7019.8776 m³
